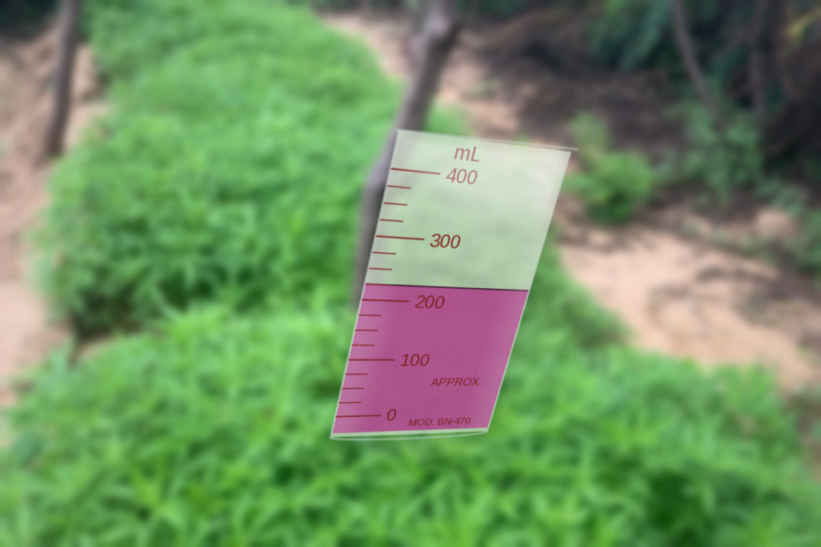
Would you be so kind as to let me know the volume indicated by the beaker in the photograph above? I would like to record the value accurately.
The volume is 225 mL
